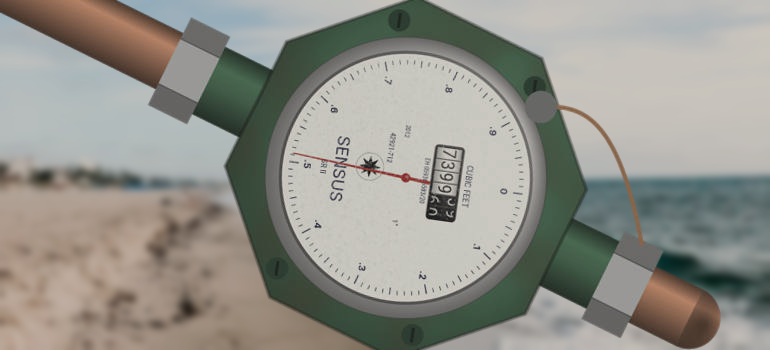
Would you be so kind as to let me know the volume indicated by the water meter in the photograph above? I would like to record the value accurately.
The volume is 739959.51 ft³
